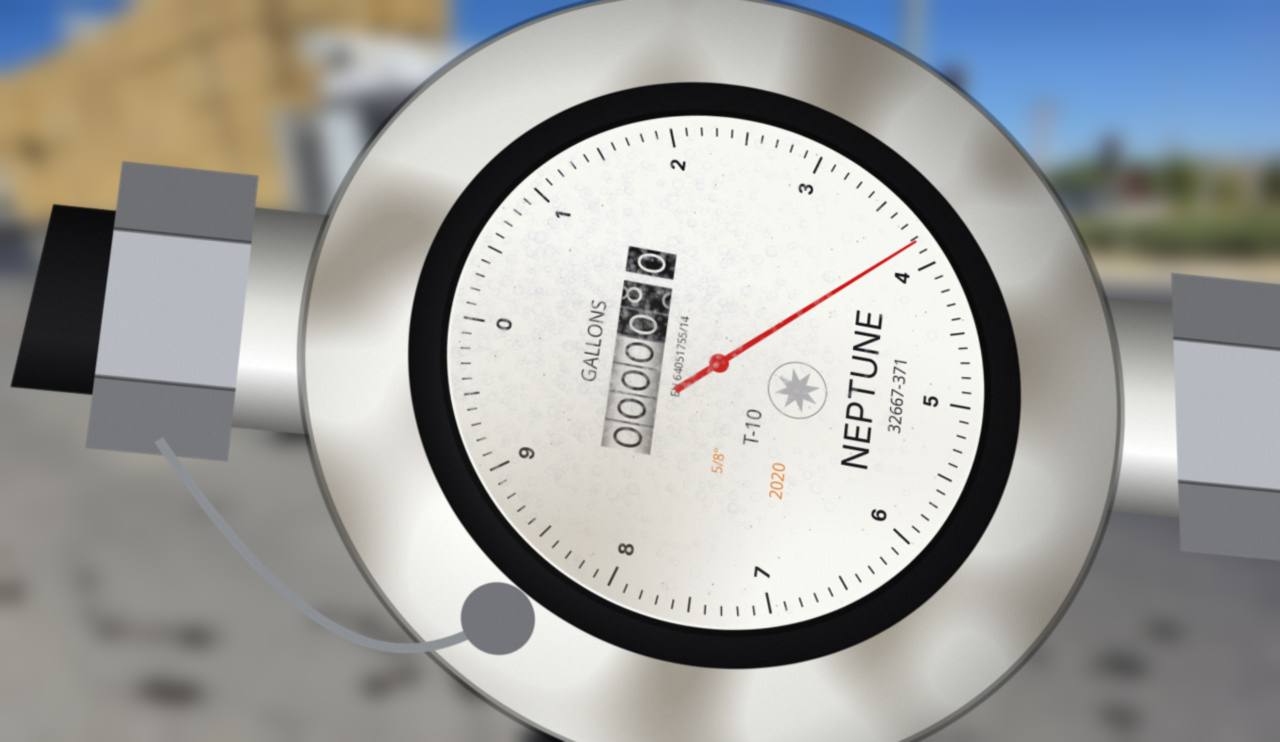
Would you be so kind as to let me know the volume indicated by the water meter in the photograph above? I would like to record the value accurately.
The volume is 83.8 gal
